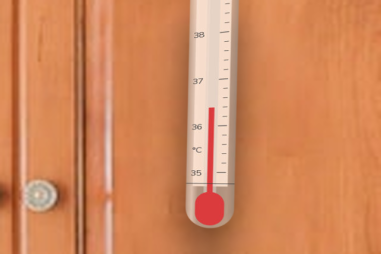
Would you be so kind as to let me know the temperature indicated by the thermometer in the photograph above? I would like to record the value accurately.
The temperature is 36.4 °C
